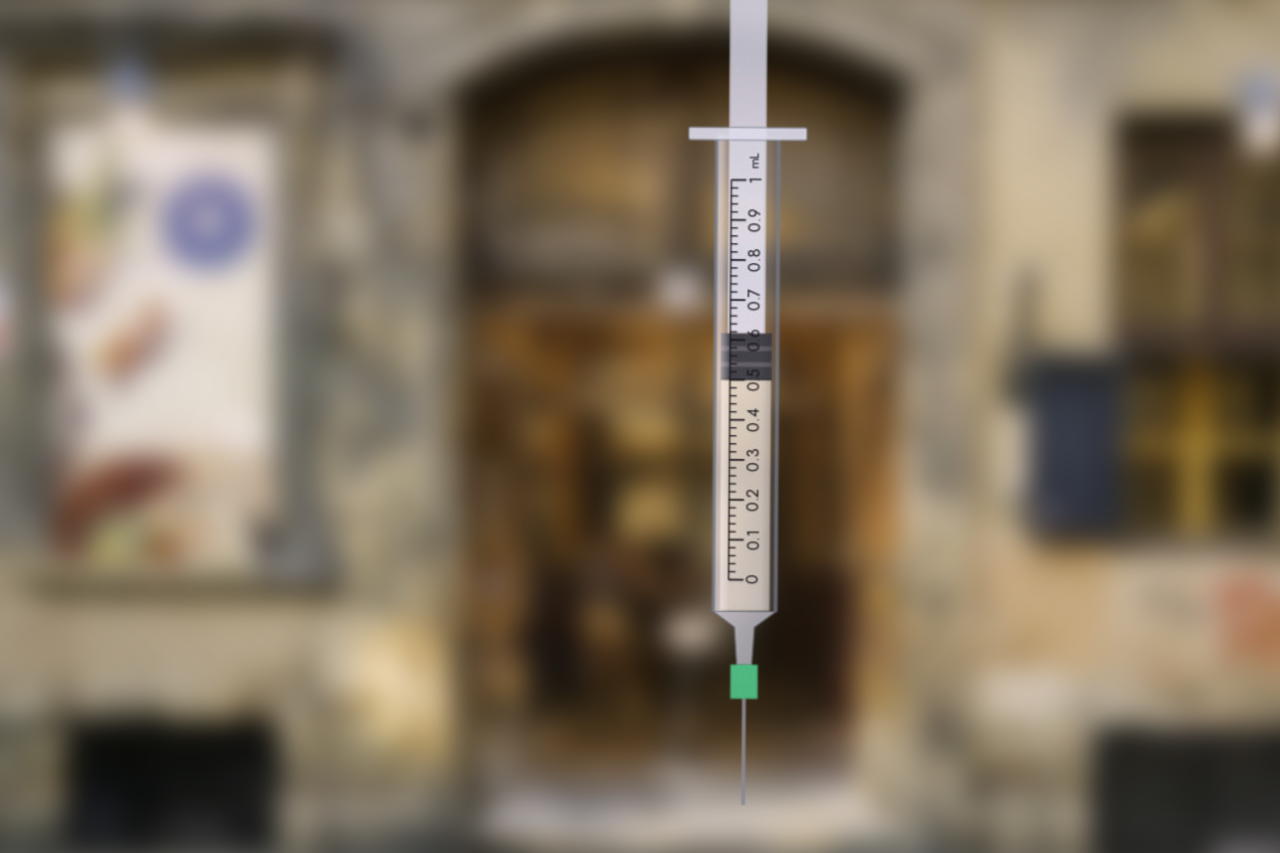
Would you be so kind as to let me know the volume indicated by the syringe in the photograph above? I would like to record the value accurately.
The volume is 0.5 mL
